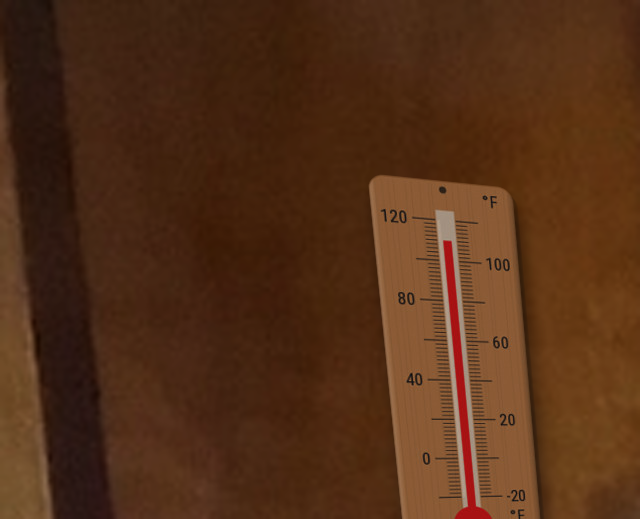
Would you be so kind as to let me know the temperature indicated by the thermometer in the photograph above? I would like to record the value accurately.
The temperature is 110 °F
